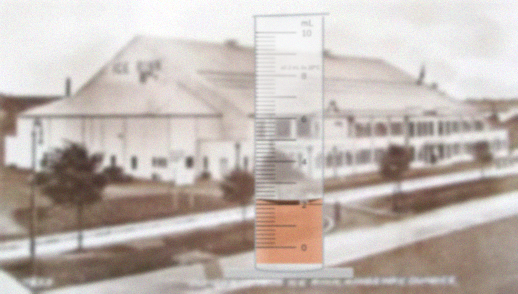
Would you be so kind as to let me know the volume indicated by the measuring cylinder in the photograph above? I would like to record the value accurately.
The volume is 2 mL
